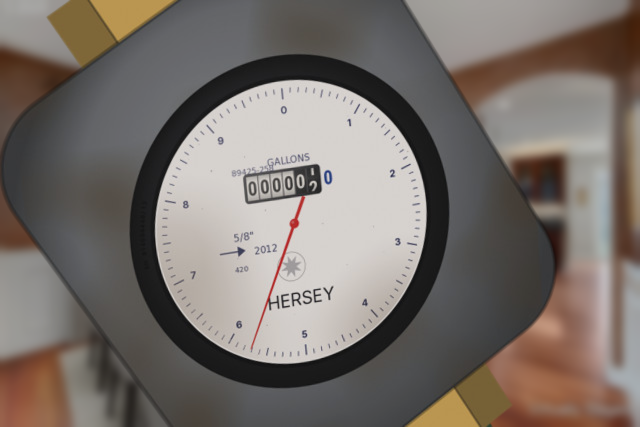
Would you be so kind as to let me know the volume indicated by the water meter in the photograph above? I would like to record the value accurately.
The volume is 15.7 gal
